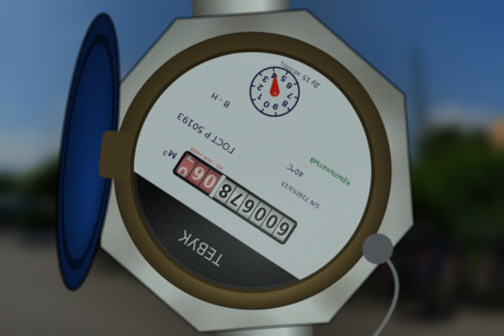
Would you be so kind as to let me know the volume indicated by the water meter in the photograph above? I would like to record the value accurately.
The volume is 600678.0664 m³
